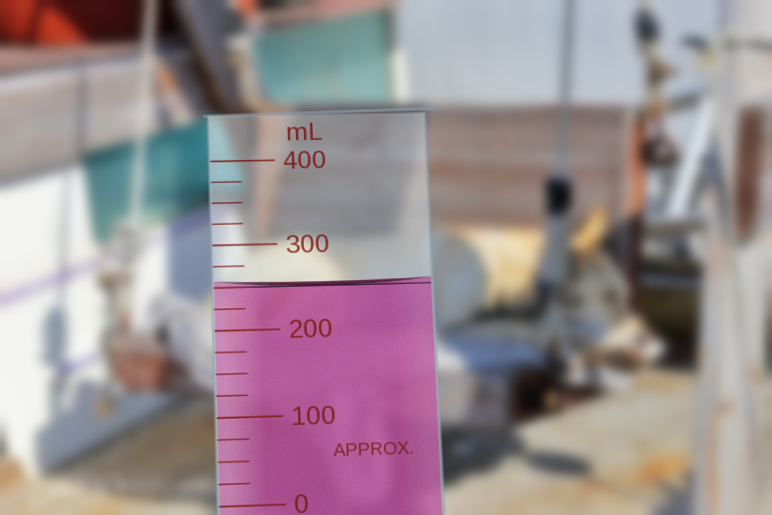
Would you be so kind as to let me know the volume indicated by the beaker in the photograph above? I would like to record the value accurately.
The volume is 250 mL
